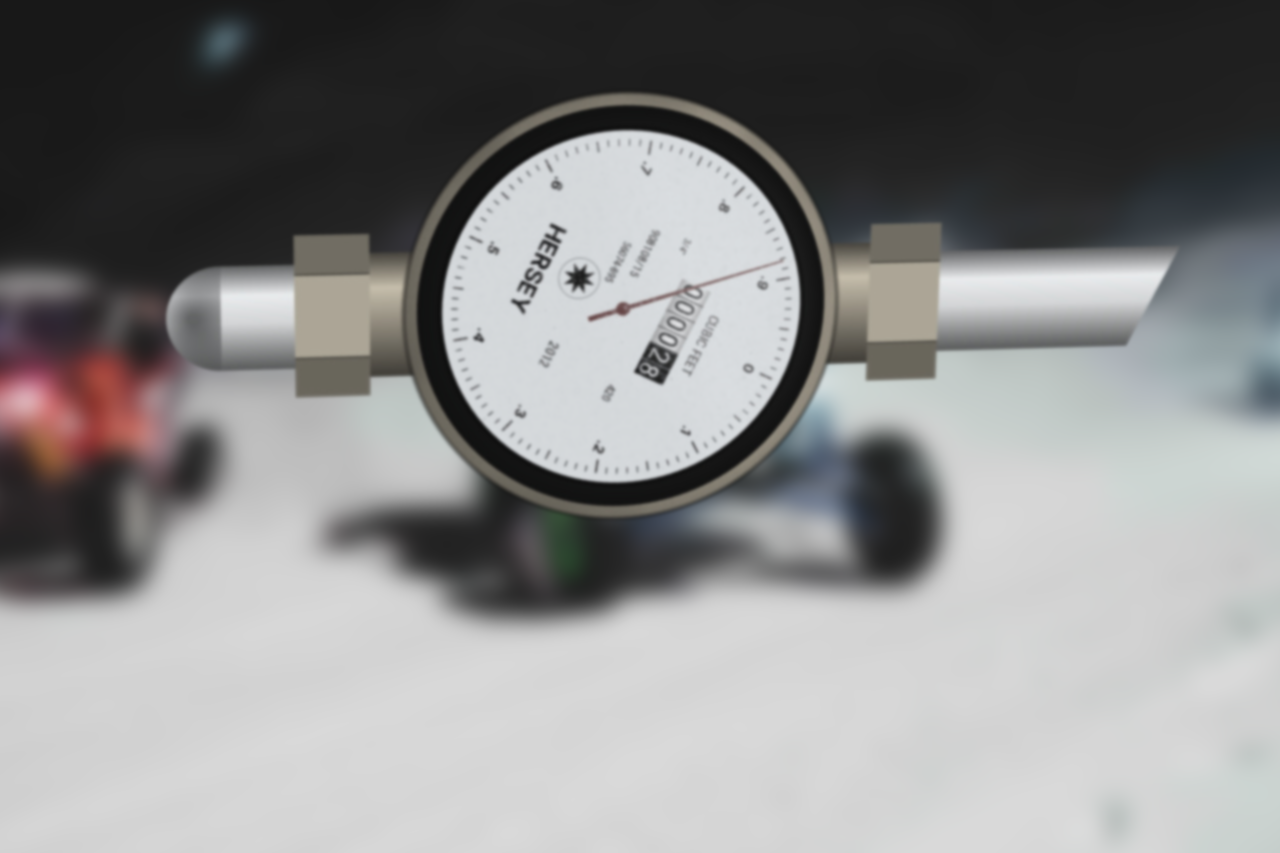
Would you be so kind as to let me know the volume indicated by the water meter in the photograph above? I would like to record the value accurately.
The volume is 27.88 ft³
